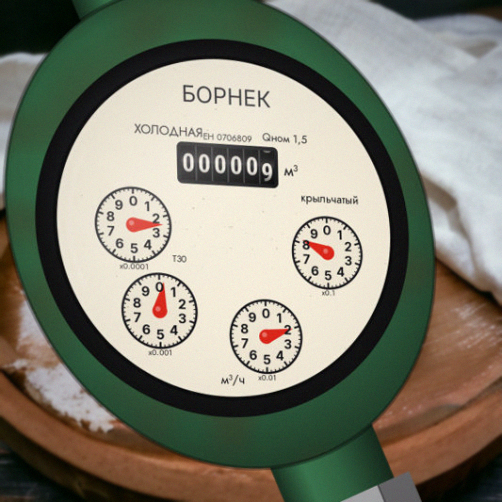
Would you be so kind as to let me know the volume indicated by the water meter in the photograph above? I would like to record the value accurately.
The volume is 8.8202 m³
